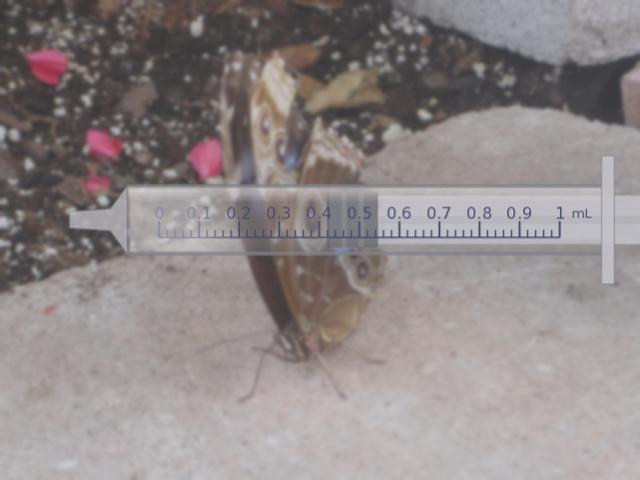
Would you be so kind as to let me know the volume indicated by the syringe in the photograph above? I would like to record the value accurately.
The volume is 0.42 mL
